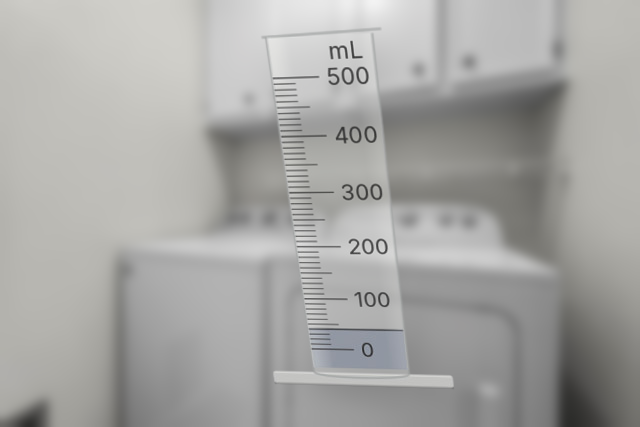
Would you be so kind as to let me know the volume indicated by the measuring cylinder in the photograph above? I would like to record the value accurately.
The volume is 40 mL
